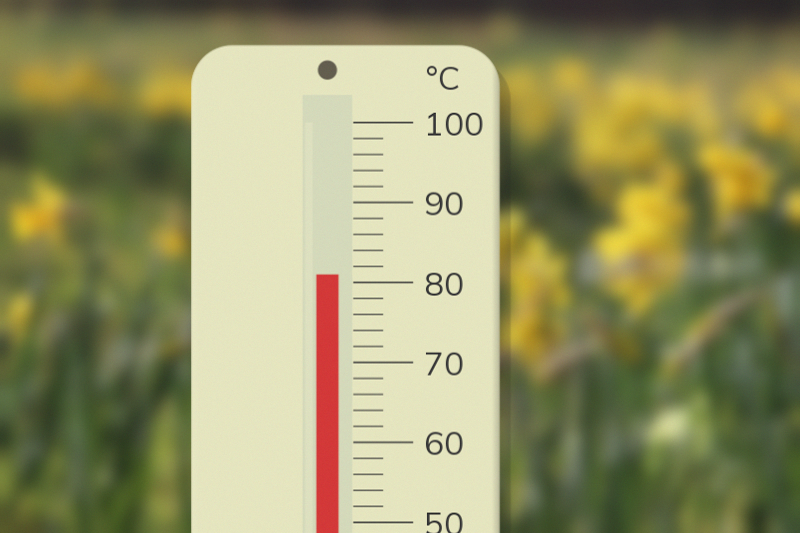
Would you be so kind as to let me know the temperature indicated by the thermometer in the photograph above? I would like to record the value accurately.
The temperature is 81 °C
